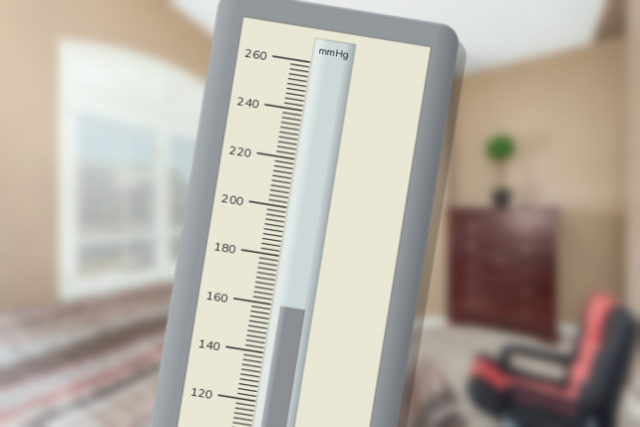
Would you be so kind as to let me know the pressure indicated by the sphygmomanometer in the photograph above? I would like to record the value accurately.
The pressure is 160 mmHg
